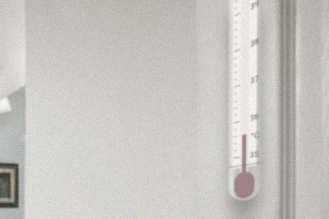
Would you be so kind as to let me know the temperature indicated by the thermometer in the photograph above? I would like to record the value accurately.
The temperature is 35.6 °C
